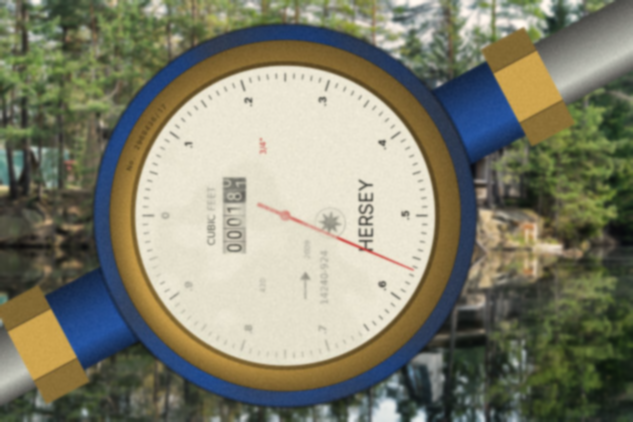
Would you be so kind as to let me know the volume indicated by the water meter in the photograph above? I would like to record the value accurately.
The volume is 180.56 ft³
